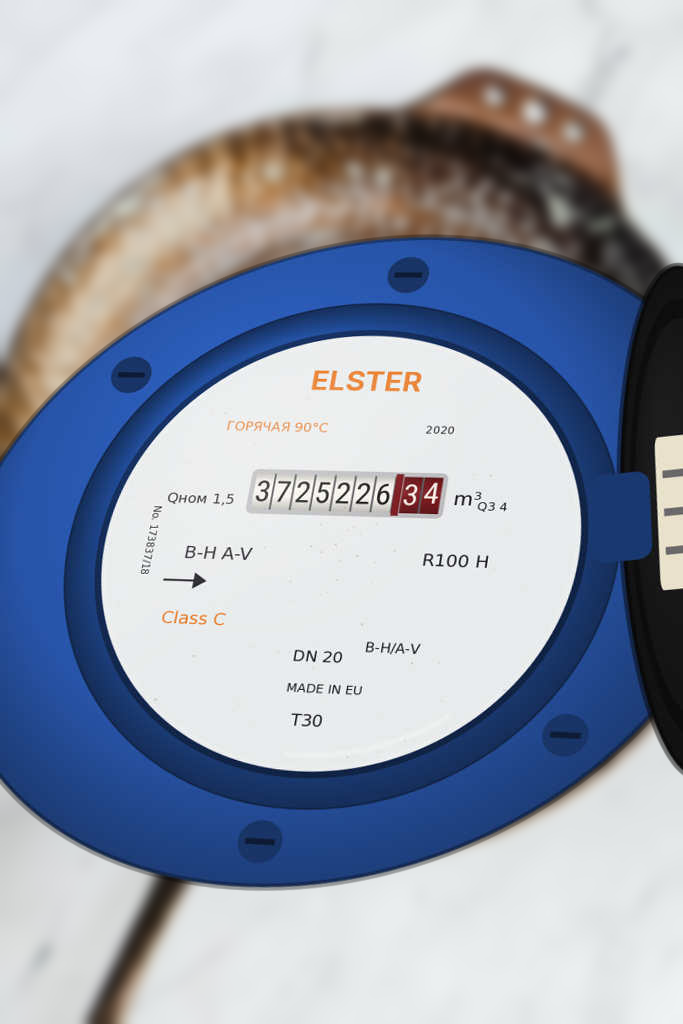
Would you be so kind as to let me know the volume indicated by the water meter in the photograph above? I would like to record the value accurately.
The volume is 3725226.34 m³
